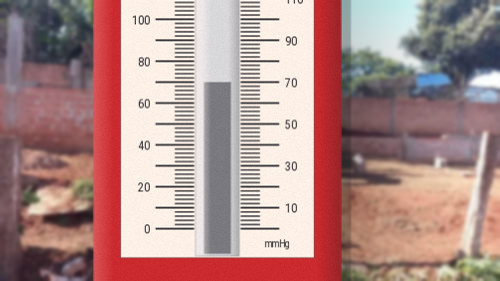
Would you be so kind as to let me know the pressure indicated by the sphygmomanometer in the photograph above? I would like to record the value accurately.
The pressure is 70 mmHg
